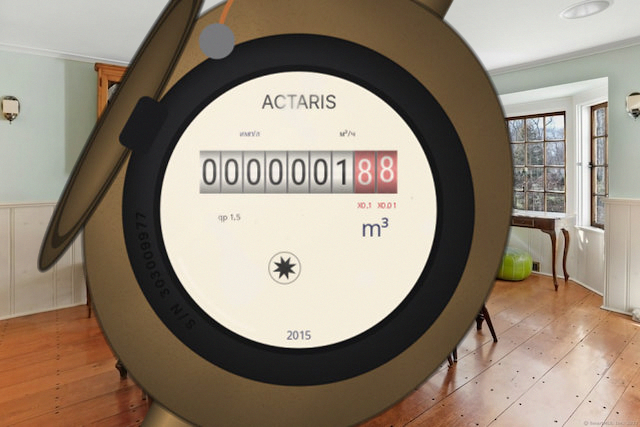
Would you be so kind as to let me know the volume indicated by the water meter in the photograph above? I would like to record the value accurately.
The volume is 1.88 m³
